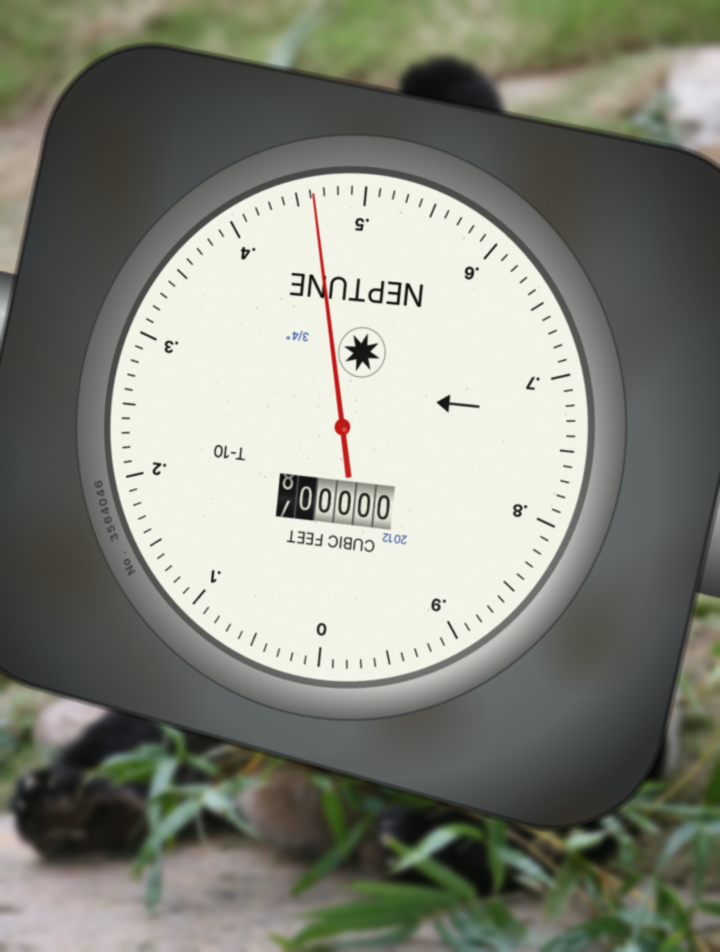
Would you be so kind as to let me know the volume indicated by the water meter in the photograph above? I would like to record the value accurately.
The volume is 7.46 ft³
